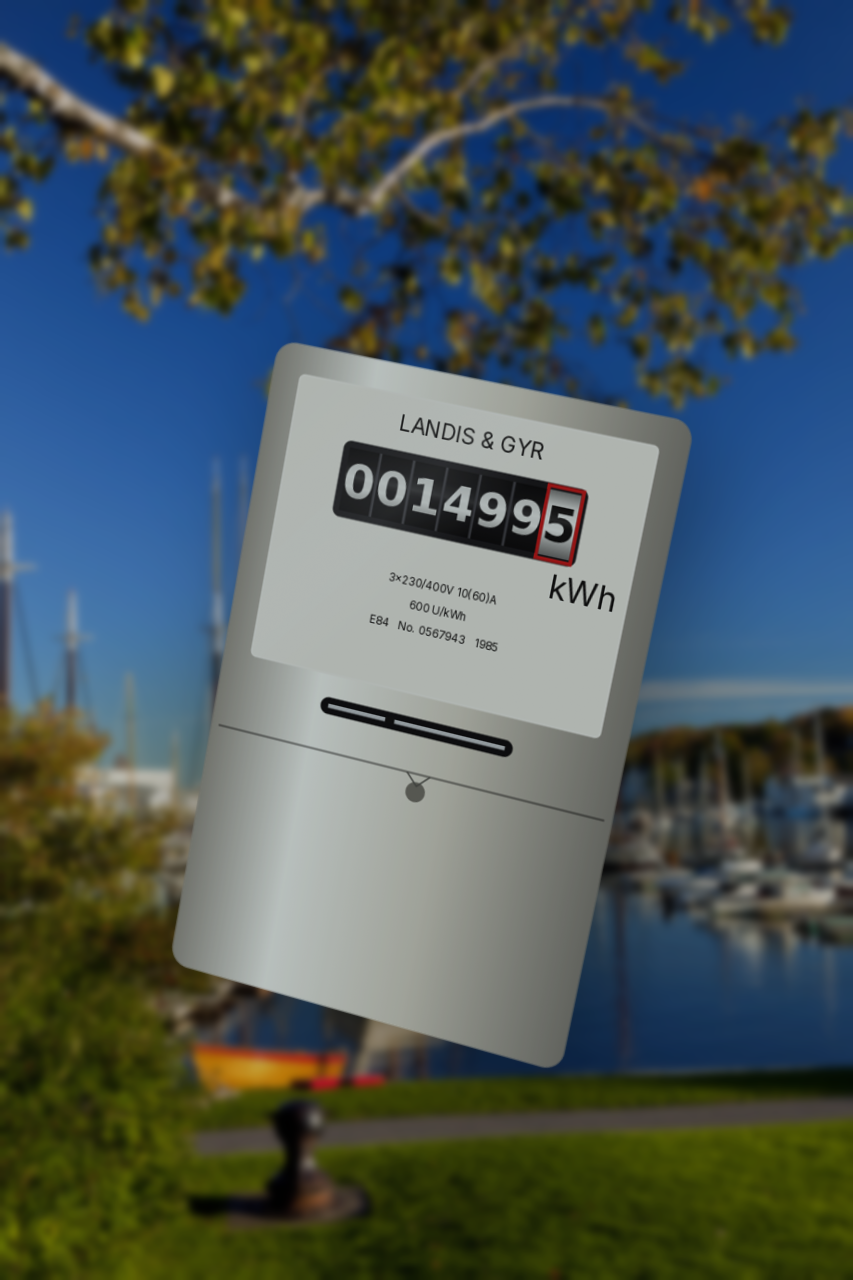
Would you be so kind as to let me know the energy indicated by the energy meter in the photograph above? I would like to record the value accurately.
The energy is 1499.5 kWh
